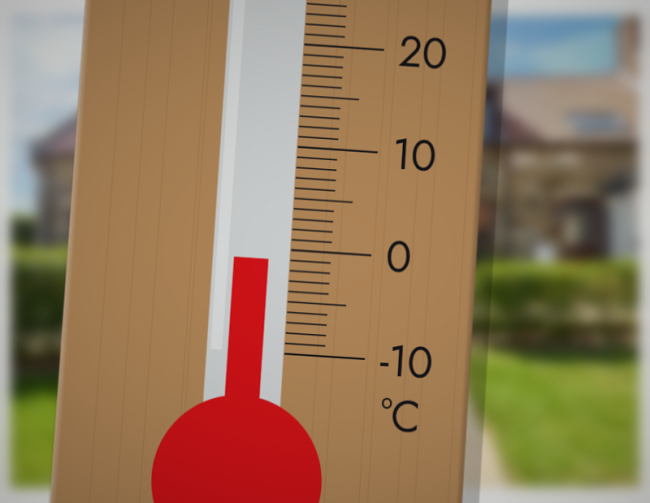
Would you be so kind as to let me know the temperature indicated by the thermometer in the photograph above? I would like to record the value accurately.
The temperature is -1 °C
